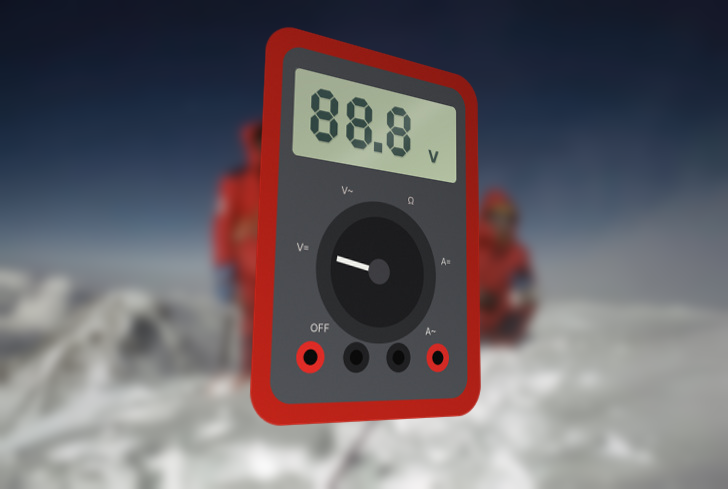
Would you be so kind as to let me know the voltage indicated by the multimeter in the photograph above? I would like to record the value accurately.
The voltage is 88.8 V
